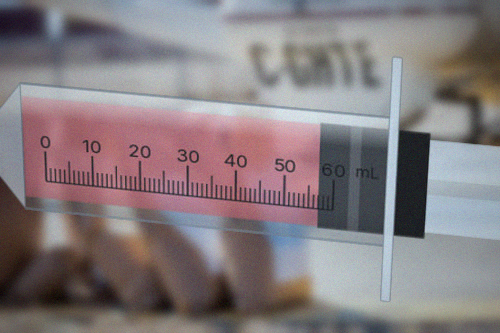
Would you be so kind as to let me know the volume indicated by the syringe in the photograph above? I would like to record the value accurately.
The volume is 57 mL
